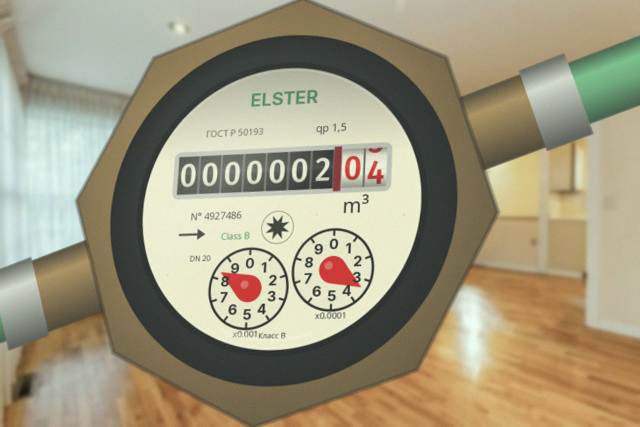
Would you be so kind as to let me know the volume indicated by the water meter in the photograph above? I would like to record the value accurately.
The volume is 2.0383 m³
